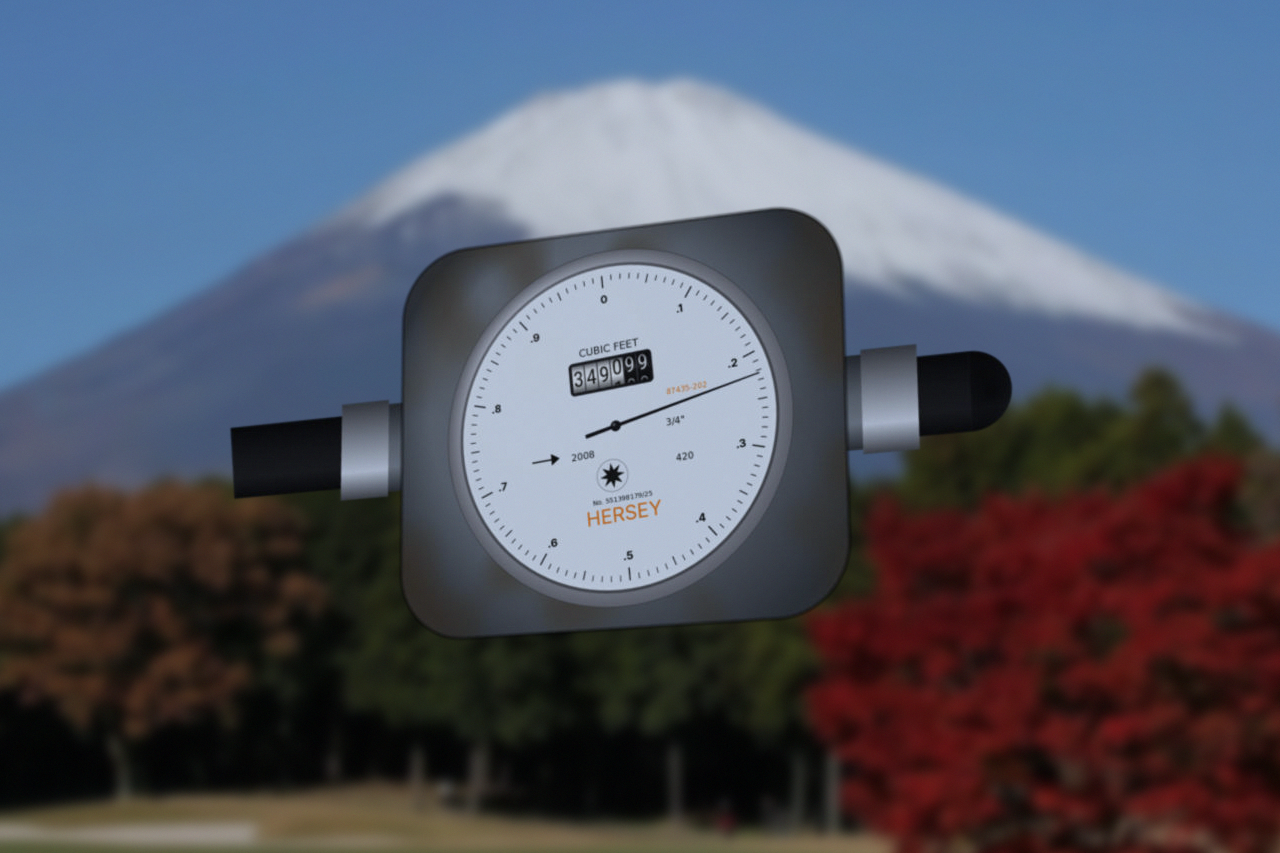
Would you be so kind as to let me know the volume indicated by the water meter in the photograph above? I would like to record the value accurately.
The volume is 349099.22 ft³
